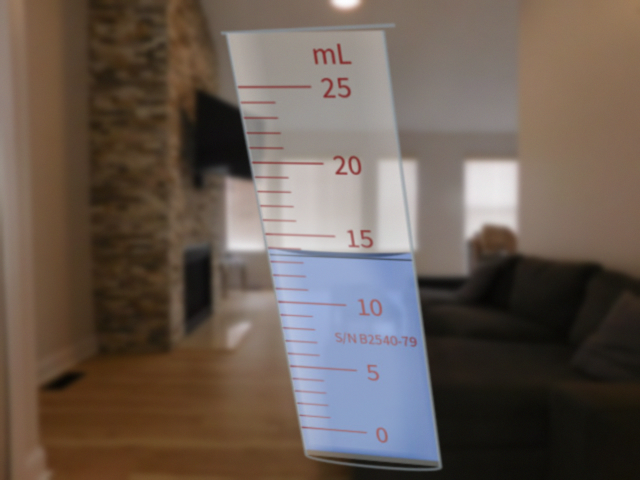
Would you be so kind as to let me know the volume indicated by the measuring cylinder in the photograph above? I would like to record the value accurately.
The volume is 13.5 mL
